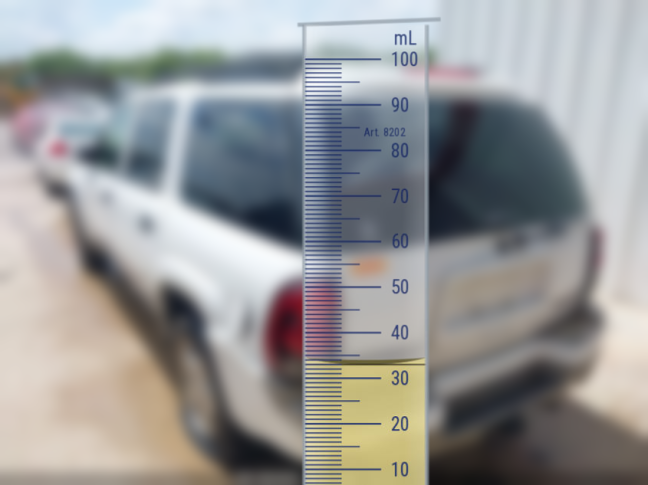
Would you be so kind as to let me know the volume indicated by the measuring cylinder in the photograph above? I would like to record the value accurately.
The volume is 33 mL
